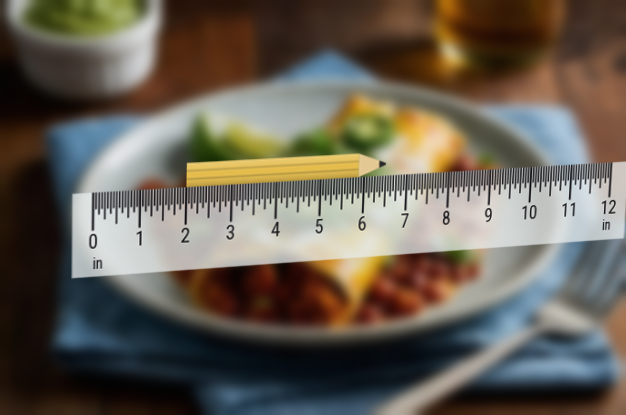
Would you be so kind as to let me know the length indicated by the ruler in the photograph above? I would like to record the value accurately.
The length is 4.5 in
